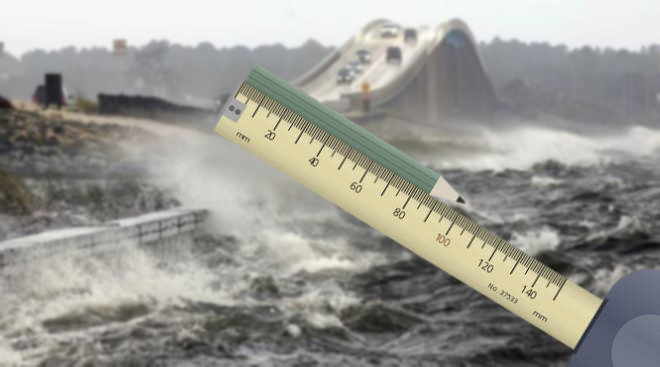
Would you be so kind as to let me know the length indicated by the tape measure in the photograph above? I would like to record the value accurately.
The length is 100 mm
